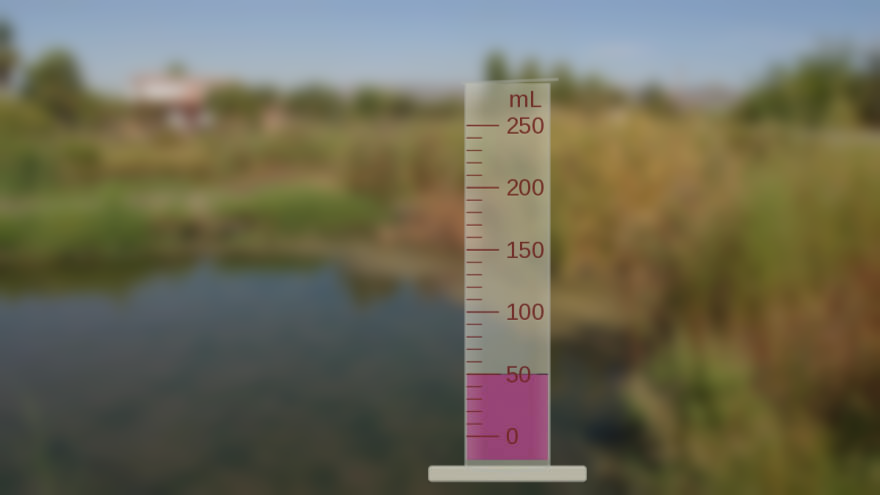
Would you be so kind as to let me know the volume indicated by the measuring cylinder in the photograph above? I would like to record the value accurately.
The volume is 50 mL
